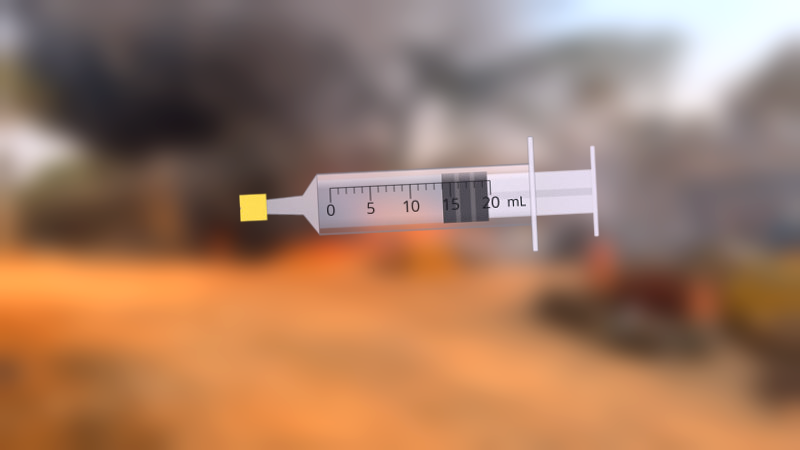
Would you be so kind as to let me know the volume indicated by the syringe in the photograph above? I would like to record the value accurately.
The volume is 14 mL
